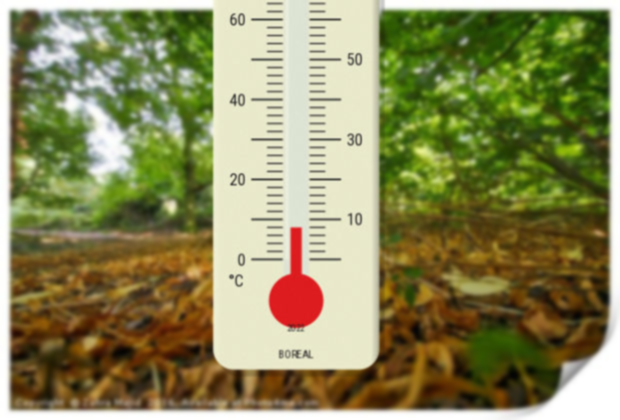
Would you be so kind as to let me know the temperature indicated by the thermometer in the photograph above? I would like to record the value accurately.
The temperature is 8 °C
